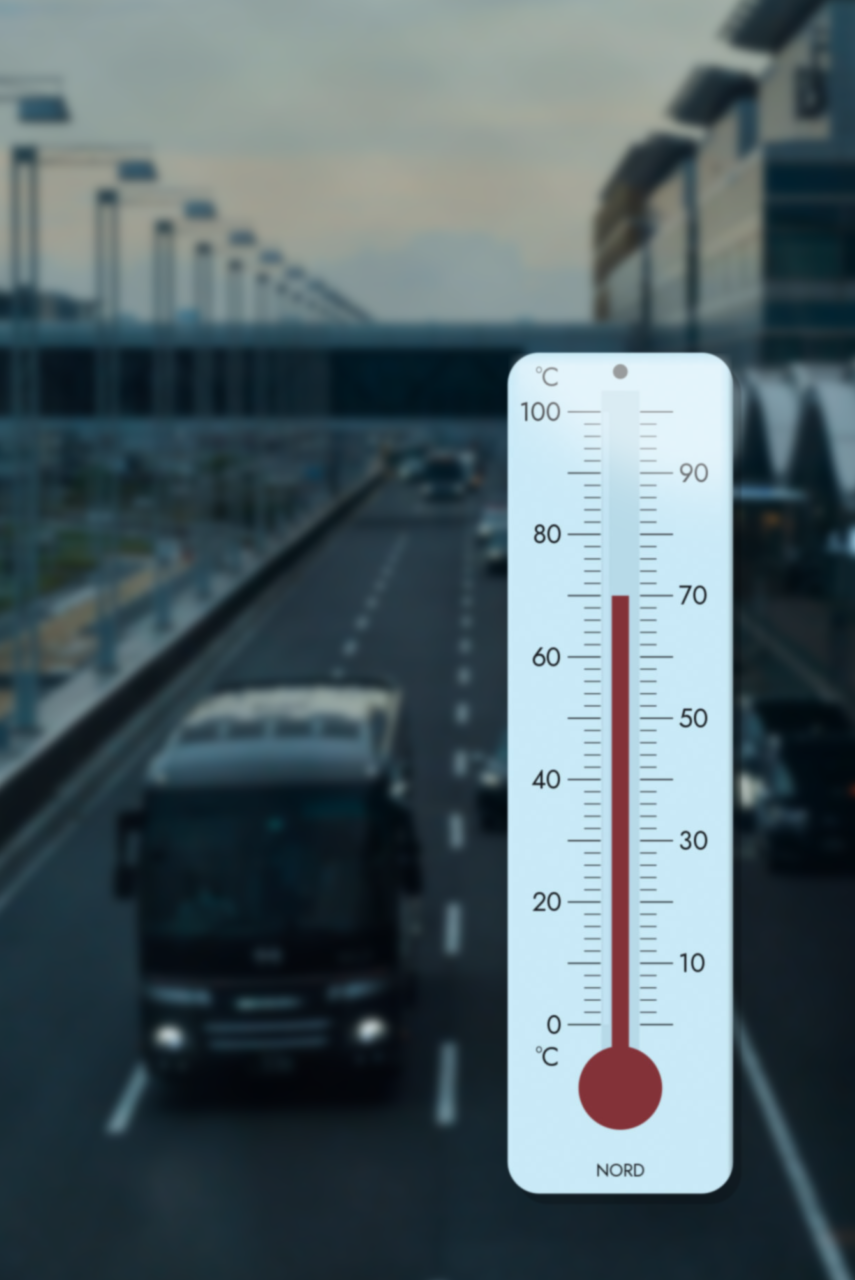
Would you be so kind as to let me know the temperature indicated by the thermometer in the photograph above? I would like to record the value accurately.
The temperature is 70 °C
